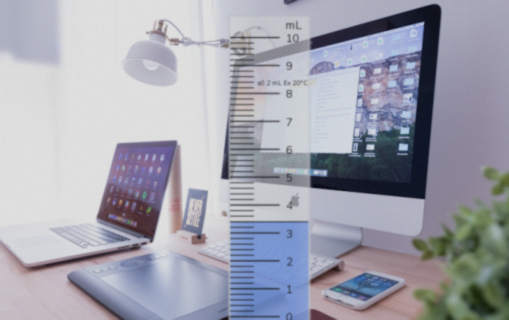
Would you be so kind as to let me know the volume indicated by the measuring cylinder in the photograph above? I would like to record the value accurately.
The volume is 3.4 mL
